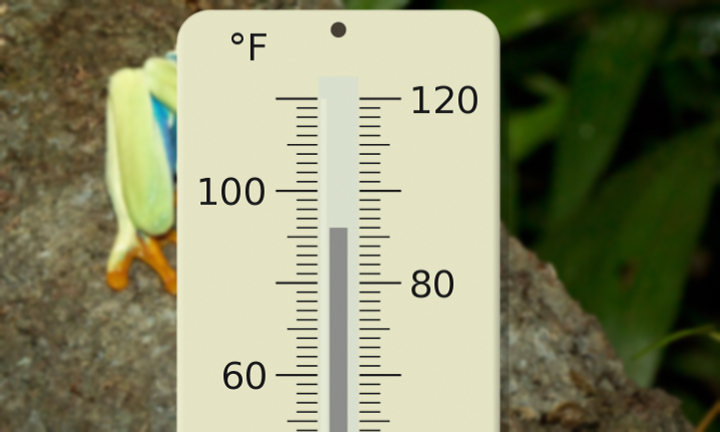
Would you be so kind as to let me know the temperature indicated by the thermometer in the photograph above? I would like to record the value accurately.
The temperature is 92 °F
